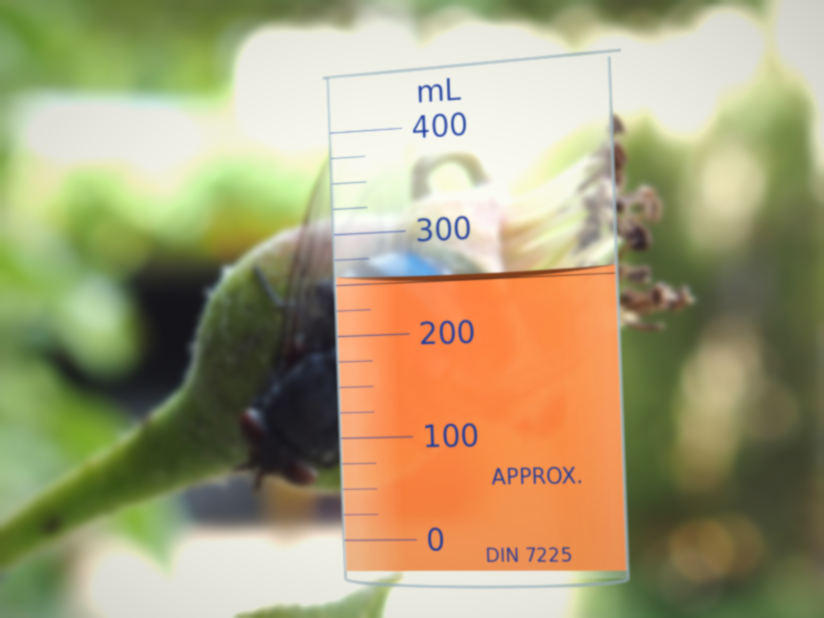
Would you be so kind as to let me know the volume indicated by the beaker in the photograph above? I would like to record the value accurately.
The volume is 250 mL
